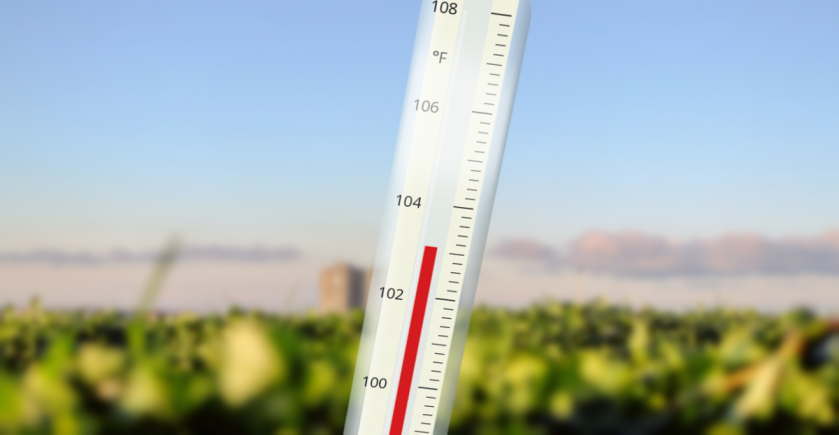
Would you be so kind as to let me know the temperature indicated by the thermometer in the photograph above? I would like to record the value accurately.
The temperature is 103.1 °F
